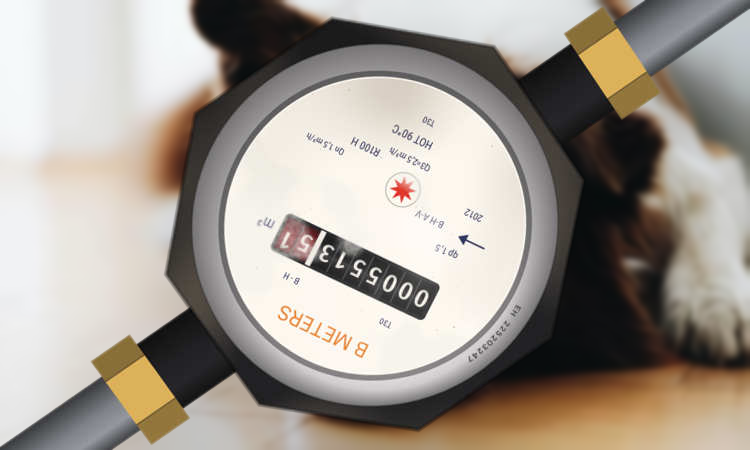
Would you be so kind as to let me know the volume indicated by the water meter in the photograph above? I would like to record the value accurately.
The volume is 5513.51 m³
